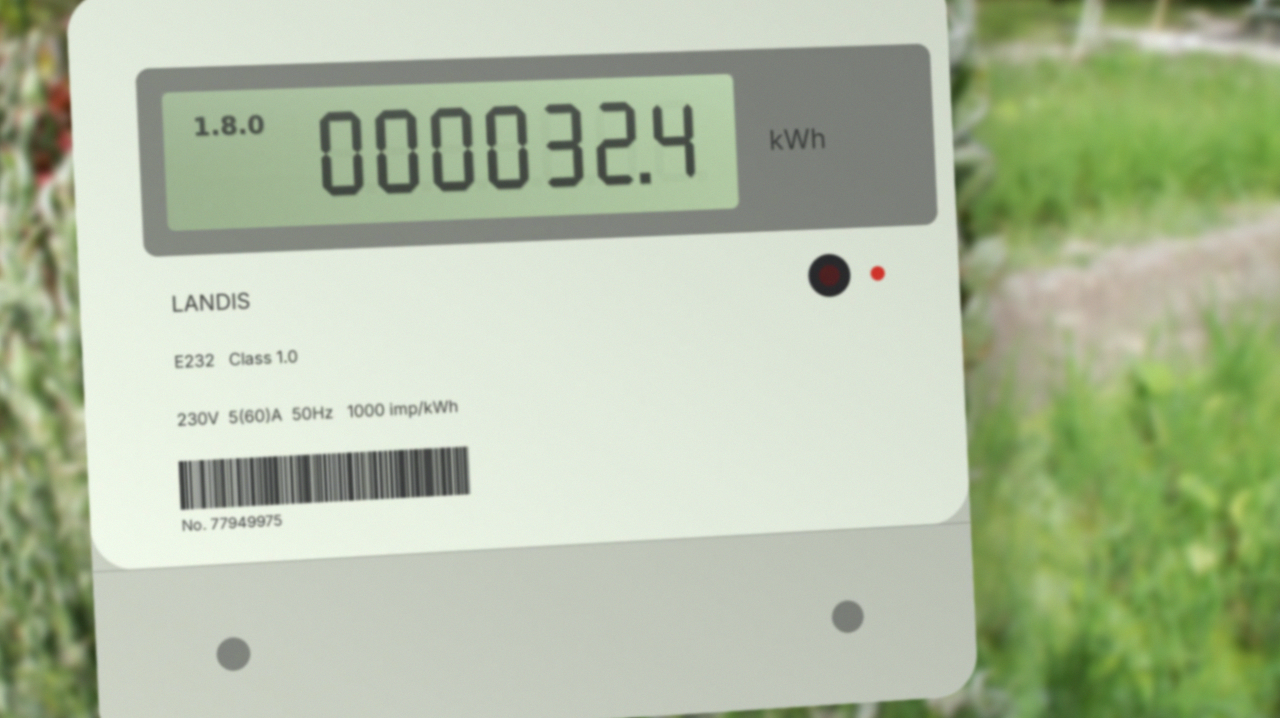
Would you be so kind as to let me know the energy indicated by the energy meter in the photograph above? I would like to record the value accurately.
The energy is 32.4 kWh
